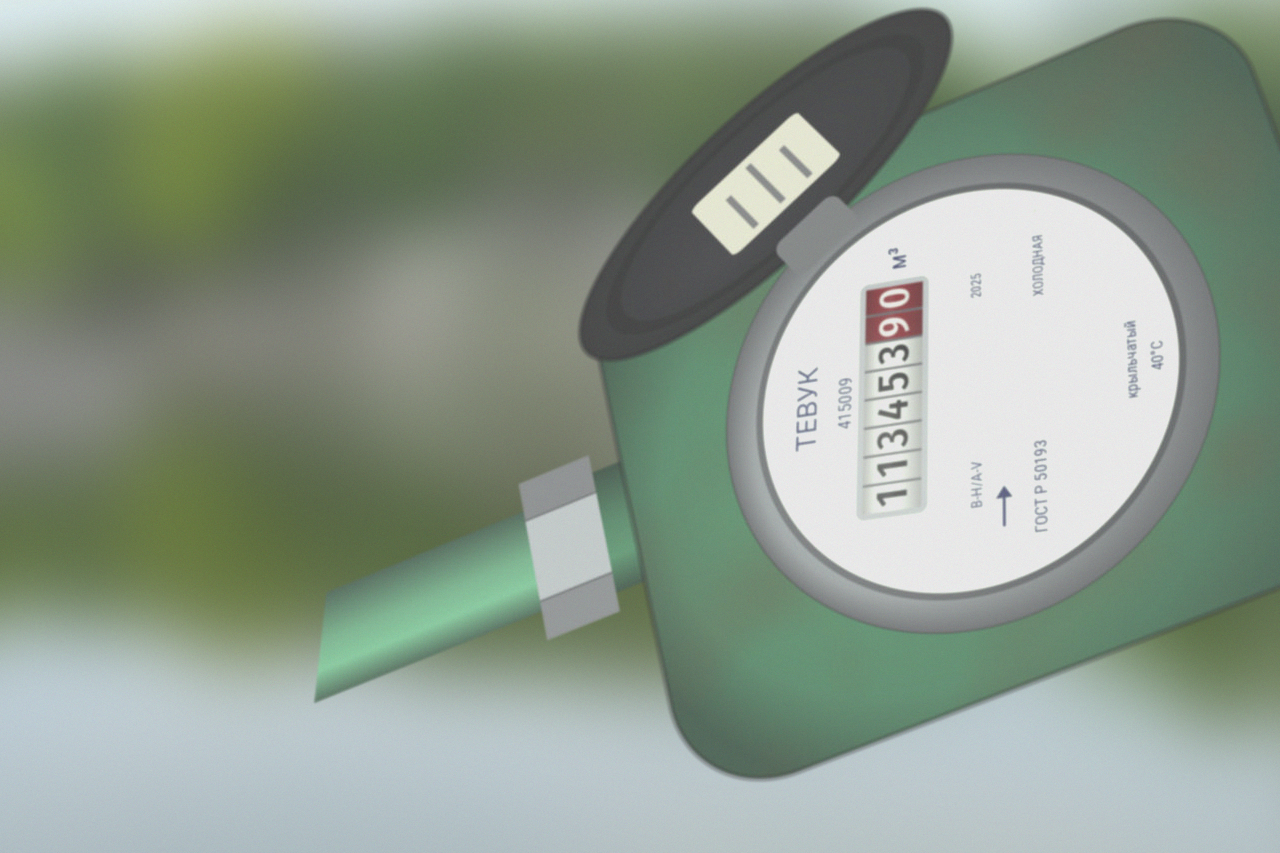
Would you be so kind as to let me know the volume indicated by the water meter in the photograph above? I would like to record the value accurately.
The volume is 113453.90 m³
